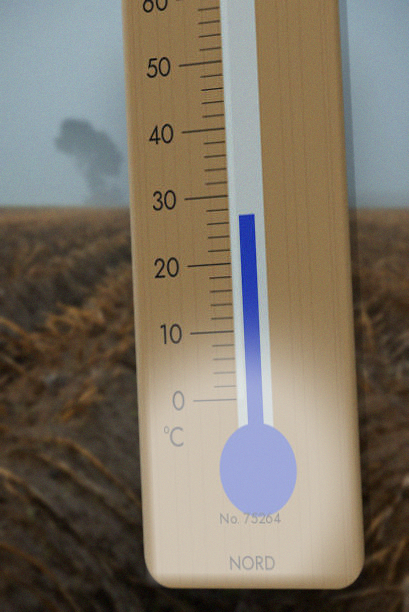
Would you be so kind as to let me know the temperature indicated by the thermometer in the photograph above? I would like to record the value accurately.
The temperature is 27 °C
